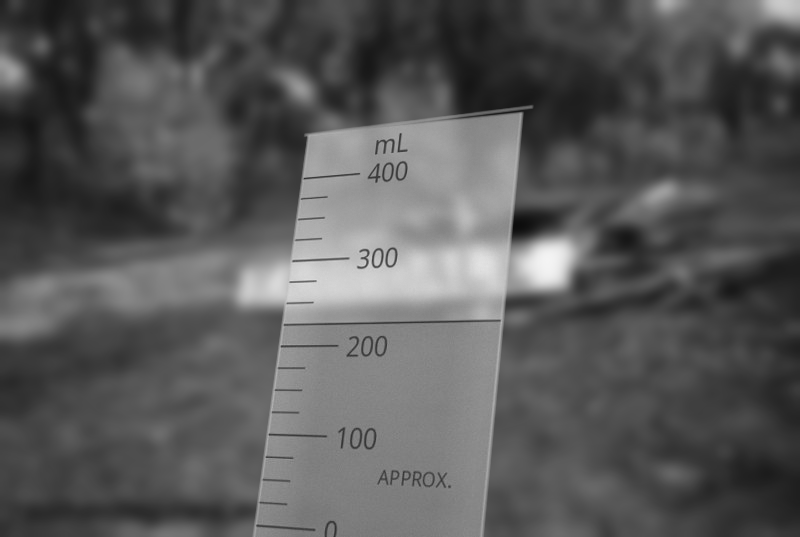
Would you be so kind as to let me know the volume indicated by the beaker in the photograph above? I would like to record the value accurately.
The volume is 225 mL
